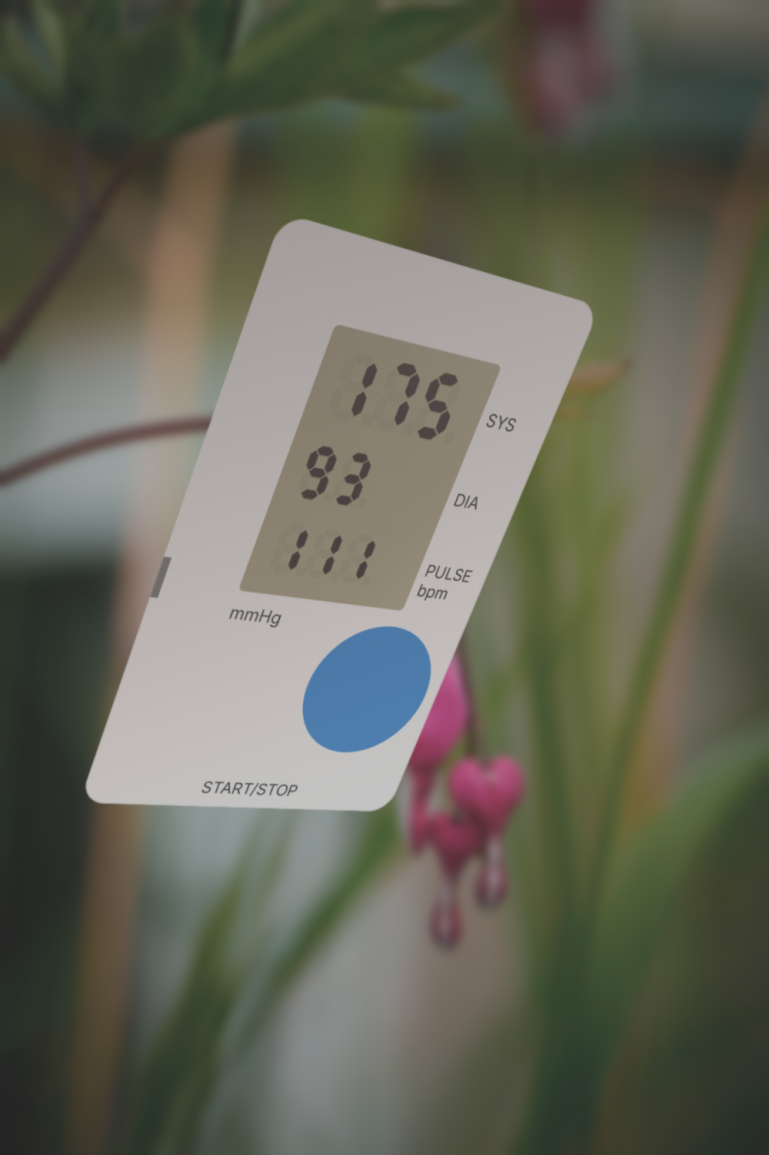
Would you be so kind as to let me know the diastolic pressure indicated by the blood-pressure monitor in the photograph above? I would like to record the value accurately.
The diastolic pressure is 93 mmHg
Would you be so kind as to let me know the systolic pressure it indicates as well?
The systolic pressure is 175 mmHg
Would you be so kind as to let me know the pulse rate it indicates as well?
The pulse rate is 111 bpm
